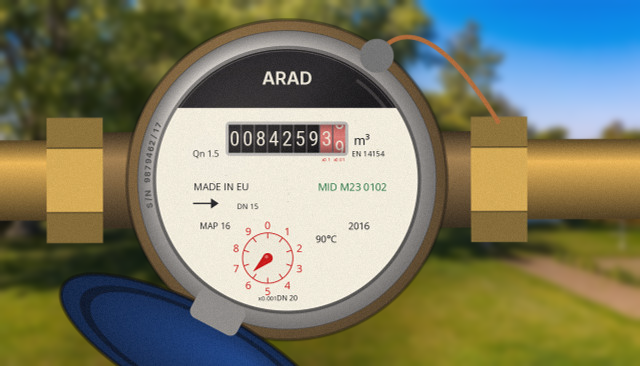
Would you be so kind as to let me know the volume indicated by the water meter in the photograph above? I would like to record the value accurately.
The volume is 84259.386 m³
